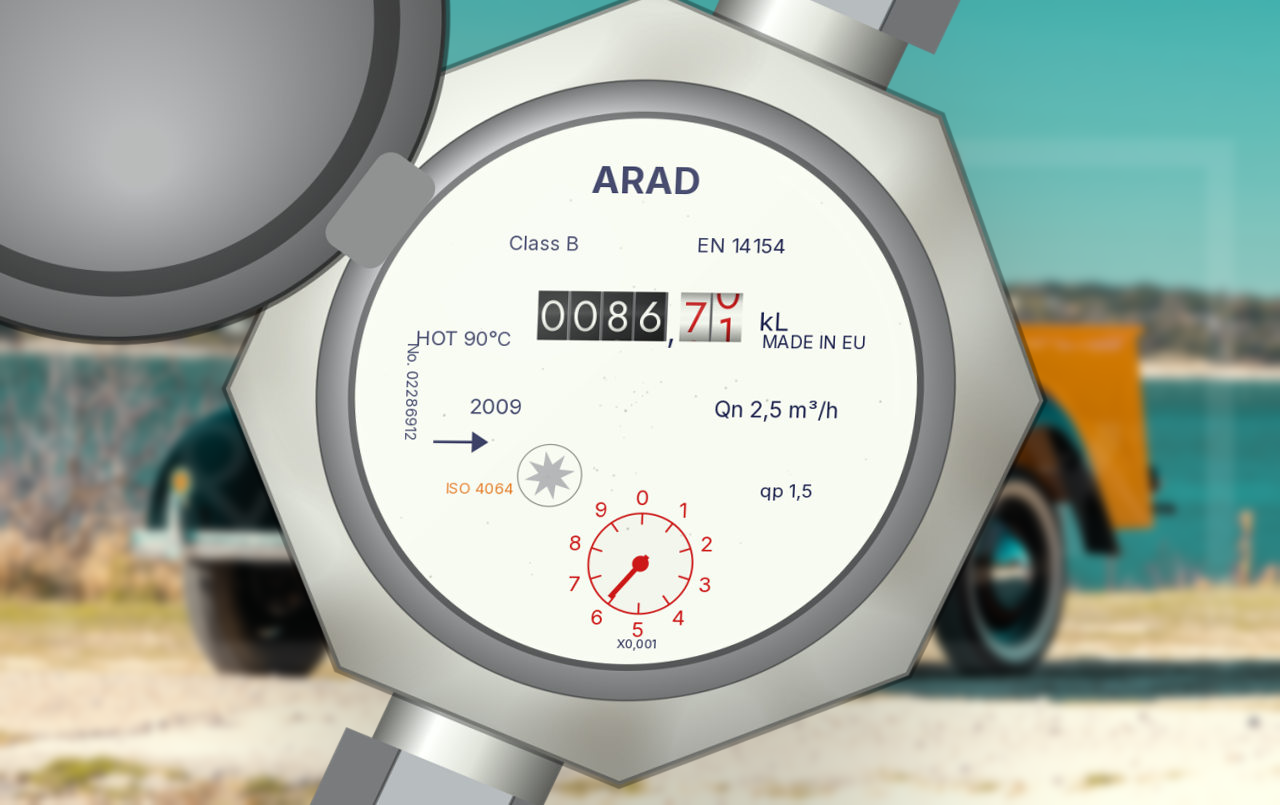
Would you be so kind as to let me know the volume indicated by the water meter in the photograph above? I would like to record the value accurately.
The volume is 86.706 kL
